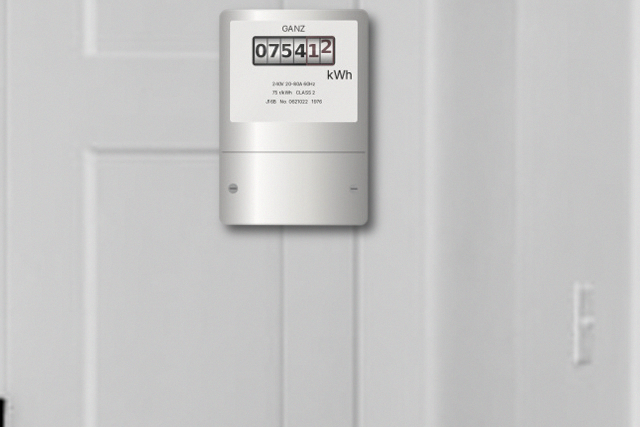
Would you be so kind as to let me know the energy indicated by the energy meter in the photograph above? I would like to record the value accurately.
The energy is 754.12 kWh
